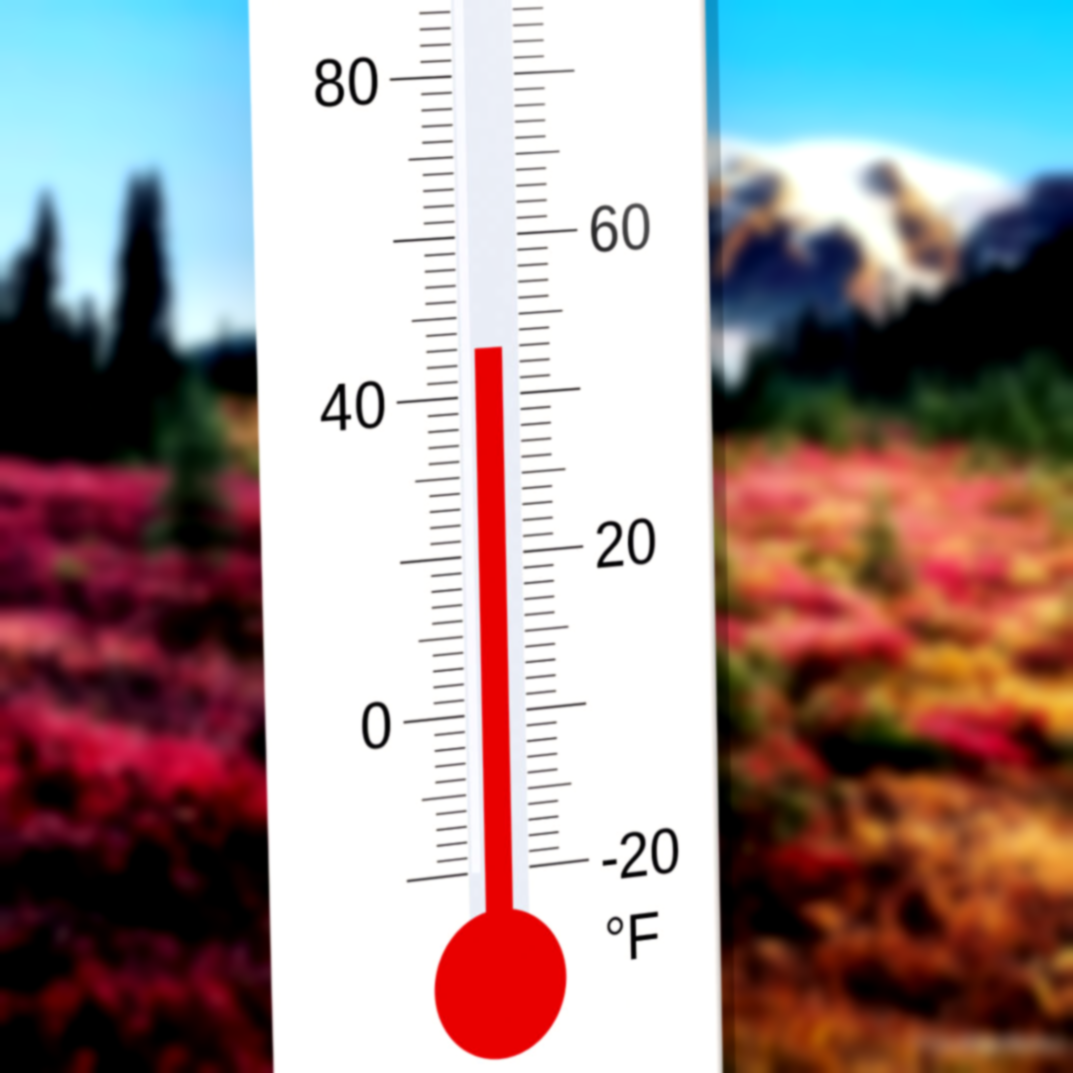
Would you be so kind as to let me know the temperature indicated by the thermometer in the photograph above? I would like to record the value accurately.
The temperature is 46 °F
